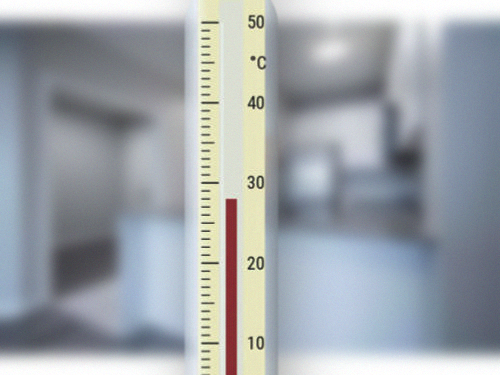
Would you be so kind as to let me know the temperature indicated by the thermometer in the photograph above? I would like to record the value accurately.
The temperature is 28 °C
